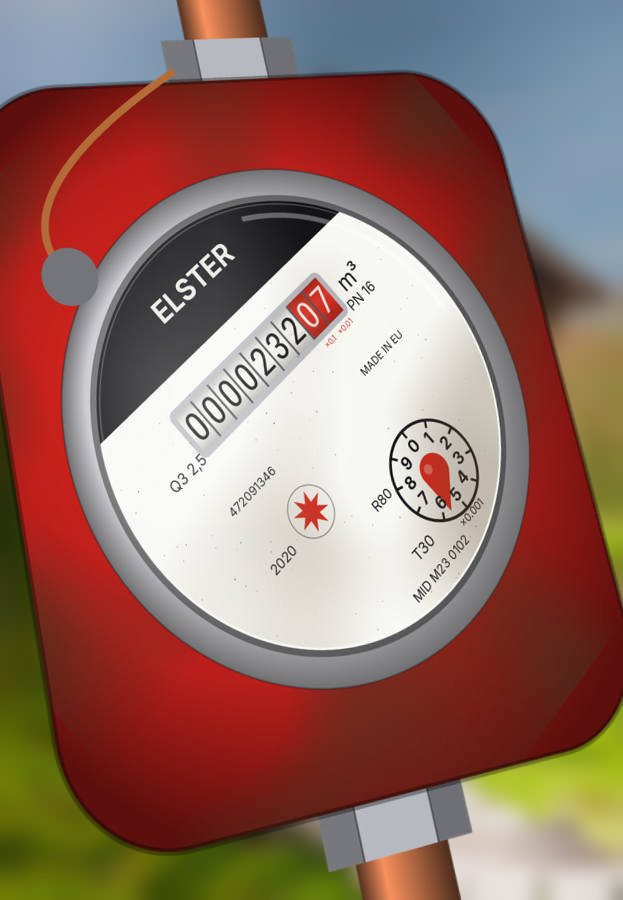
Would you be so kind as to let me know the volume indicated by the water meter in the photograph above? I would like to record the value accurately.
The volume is 232.075 m³
